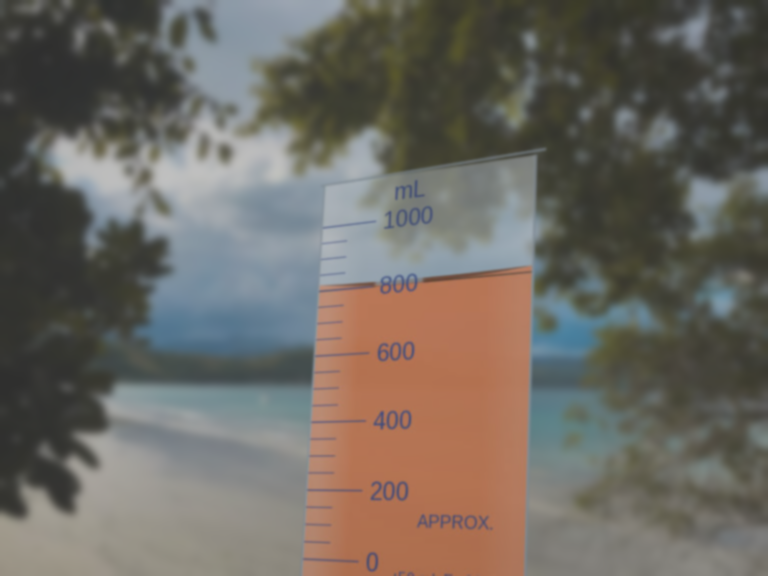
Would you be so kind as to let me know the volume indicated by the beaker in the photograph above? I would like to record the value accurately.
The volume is 800 mL
